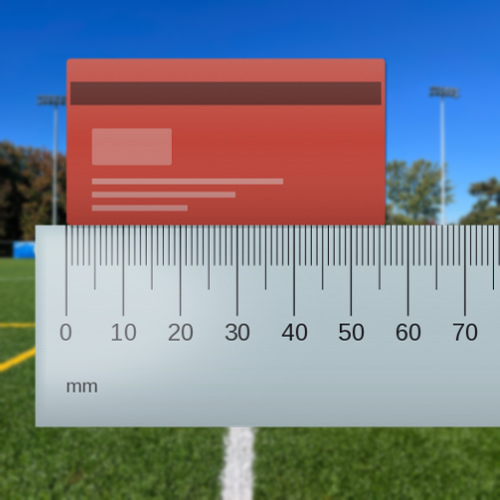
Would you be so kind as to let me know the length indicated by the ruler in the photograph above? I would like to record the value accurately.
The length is 56 mm
